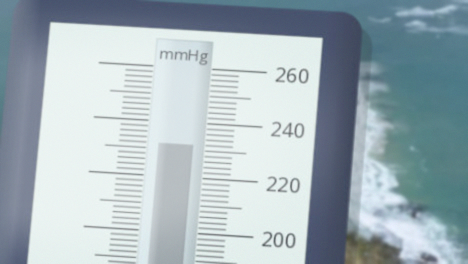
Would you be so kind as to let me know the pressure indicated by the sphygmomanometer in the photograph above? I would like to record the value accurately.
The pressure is 232 mmHg
